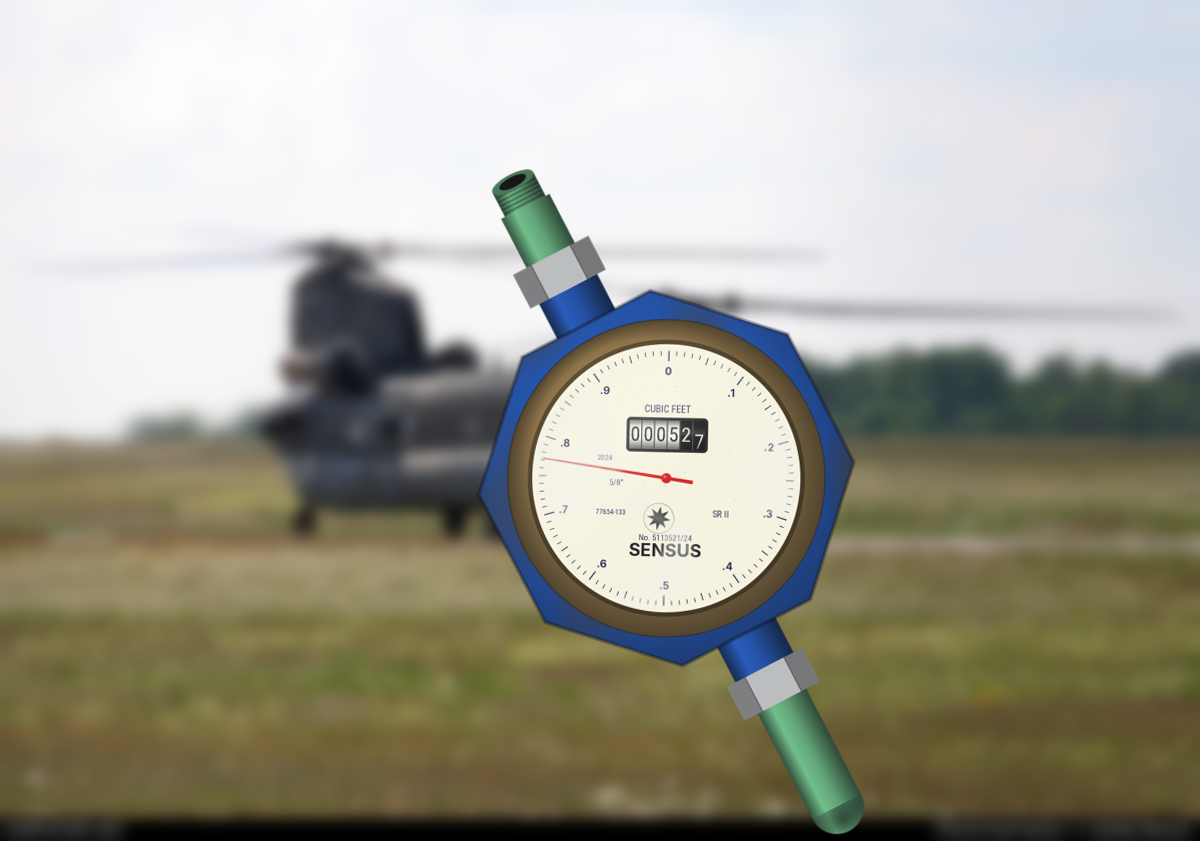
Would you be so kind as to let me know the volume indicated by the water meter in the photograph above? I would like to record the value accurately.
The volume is 526.77 ft³
